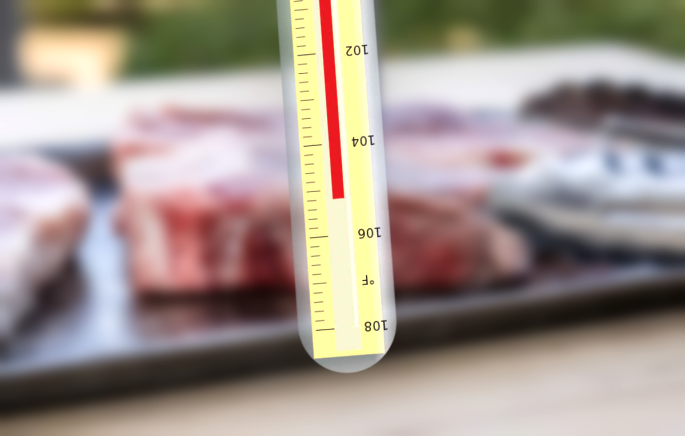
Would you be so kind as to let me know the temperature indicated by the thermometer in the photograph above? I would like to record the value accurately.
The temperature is 105.2 °F
